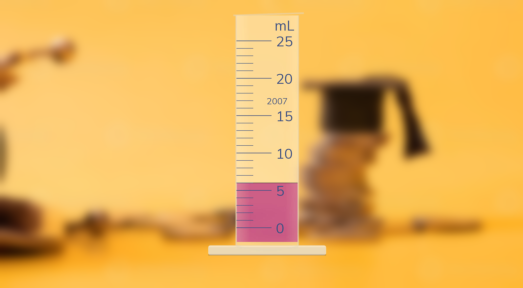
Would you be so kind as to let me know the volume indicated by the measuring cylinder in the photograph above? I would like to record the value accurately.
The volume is 6 mL
